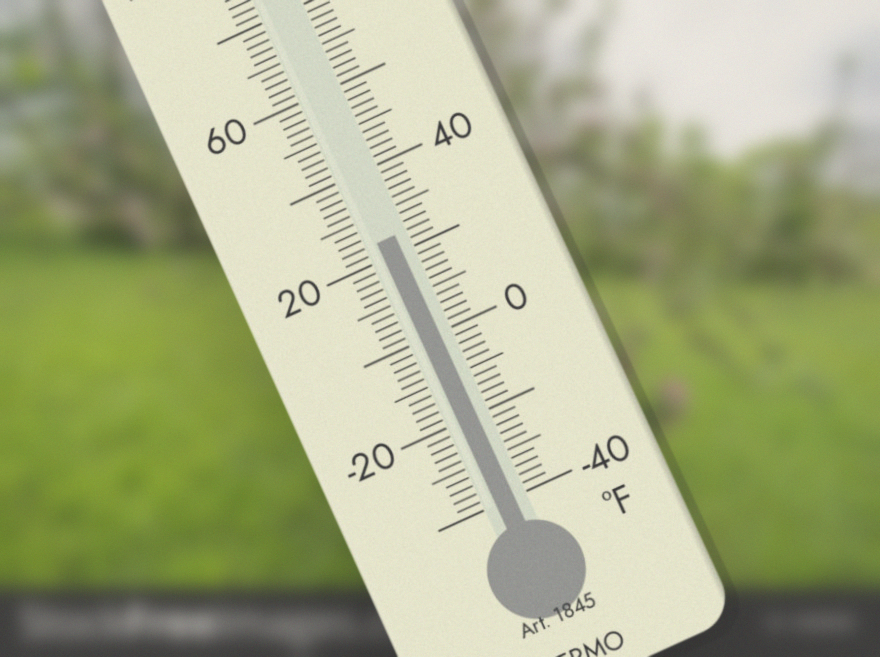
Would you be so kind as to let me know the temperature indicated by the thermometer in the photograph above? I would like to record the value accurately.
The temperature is 24 °F
